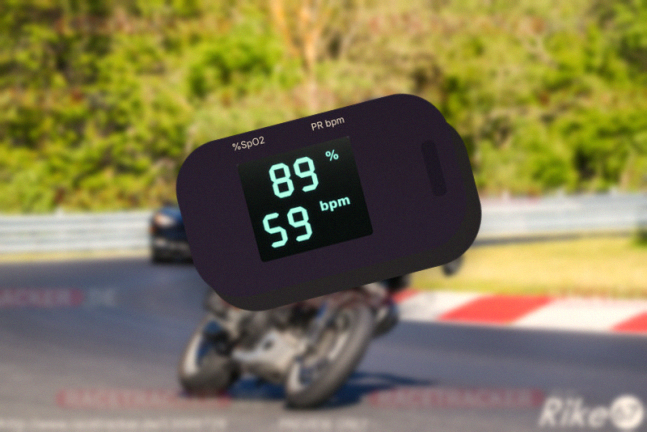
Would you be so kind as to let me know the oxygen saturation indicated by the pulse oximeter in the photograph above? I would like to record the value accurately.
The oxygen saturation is 89 %
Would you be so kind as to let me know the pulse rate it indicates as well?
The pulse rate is 59 bpm
